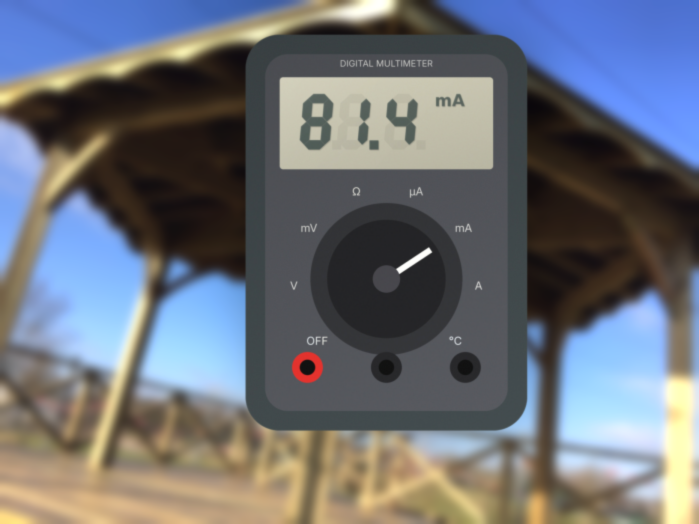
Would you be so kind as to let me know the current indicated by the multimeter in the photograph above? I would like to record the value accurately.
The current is 81.4 mA
